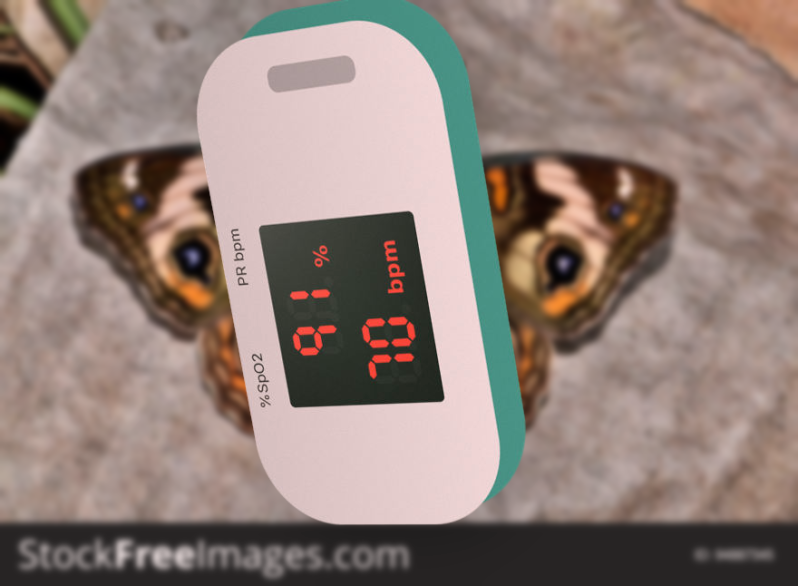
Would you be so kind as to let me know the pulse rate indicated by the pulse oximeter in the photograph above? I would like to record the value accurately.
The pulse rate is 70 bpm
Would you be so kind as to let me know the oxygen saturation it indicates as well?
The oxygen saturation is 91 %
